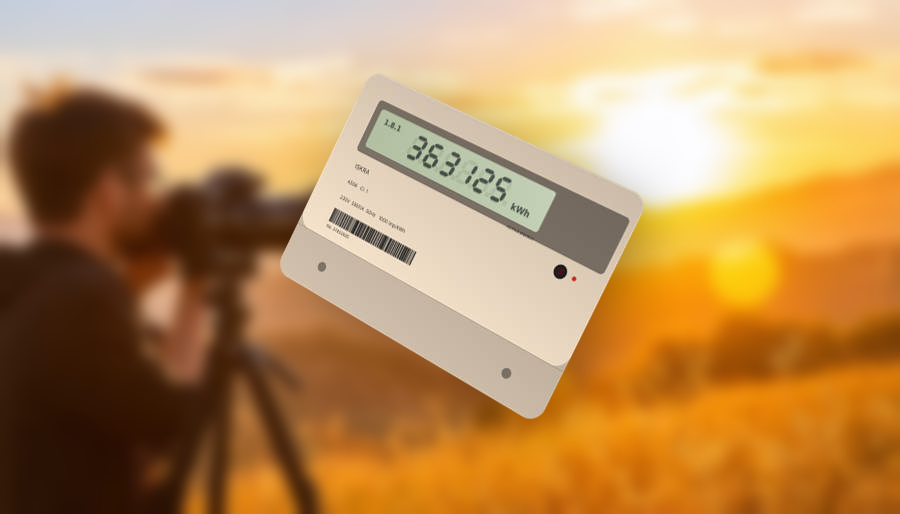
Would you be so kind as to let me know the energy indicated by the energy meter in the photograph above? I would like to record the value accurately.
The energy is 363125 kWh
